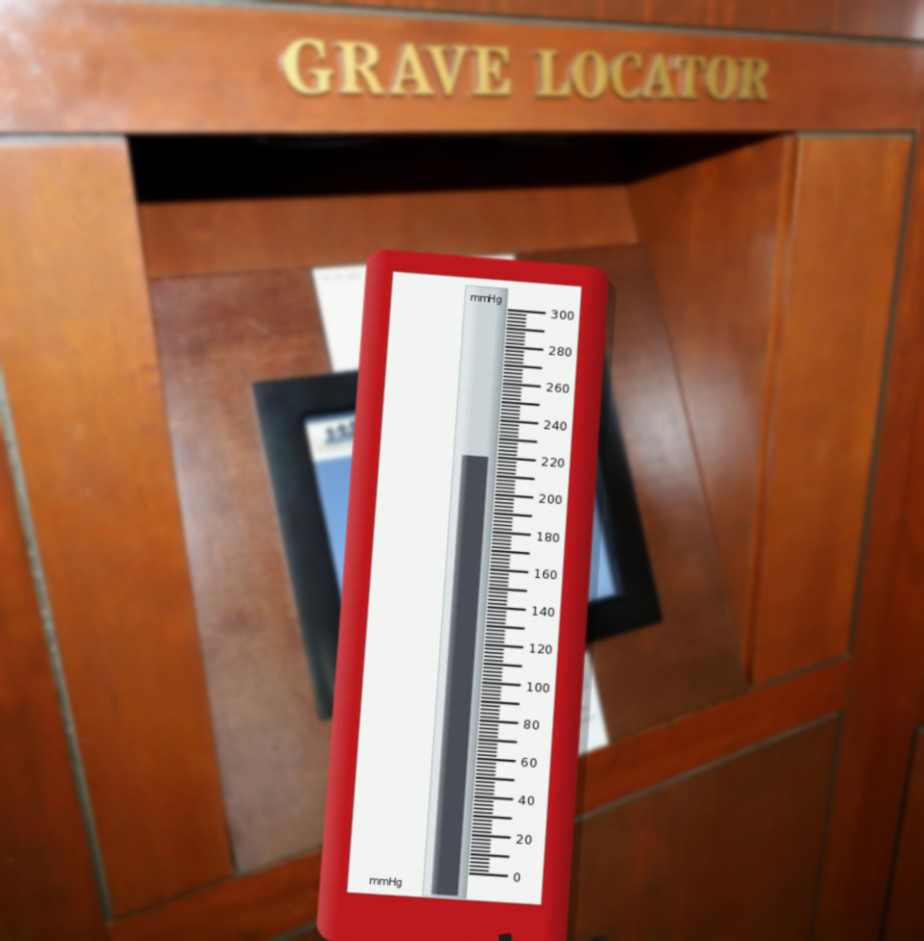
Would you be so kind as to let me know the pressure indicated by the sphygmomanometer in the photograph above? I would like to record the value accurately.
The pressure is 220 mmHg
